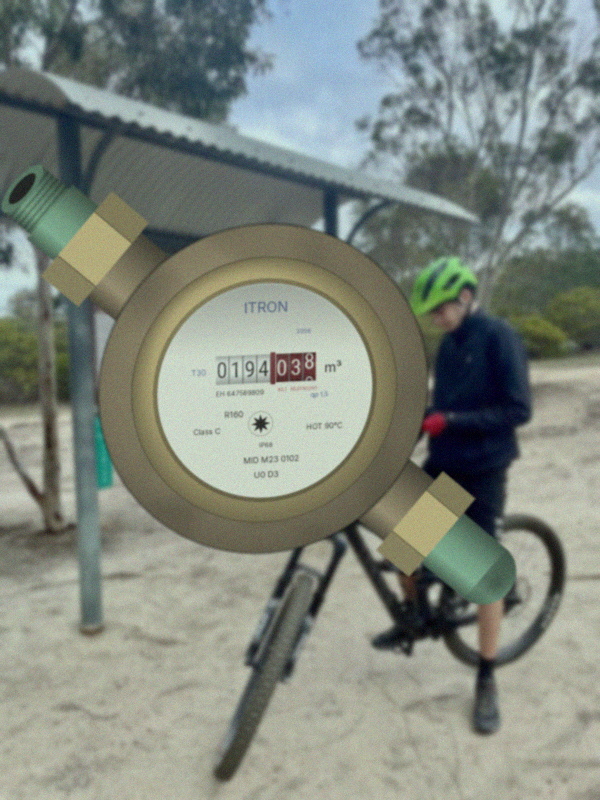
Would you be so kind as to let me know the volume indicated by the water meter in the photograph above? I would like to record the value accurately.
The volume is 194.038 m³
